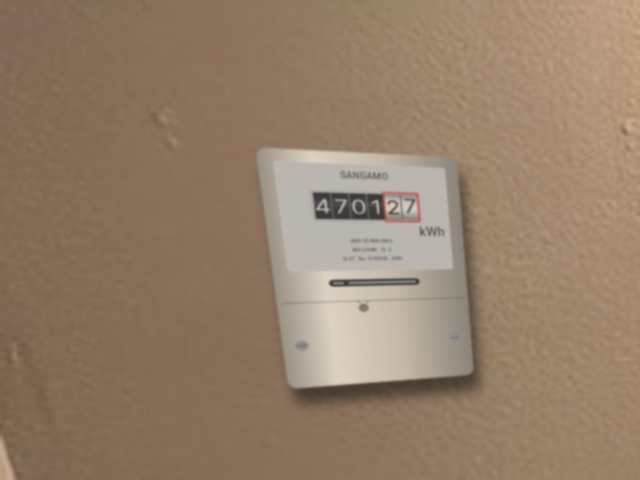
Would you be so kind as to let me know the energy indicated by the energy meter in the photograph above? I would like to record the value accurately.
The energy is 4701.27 kWh
